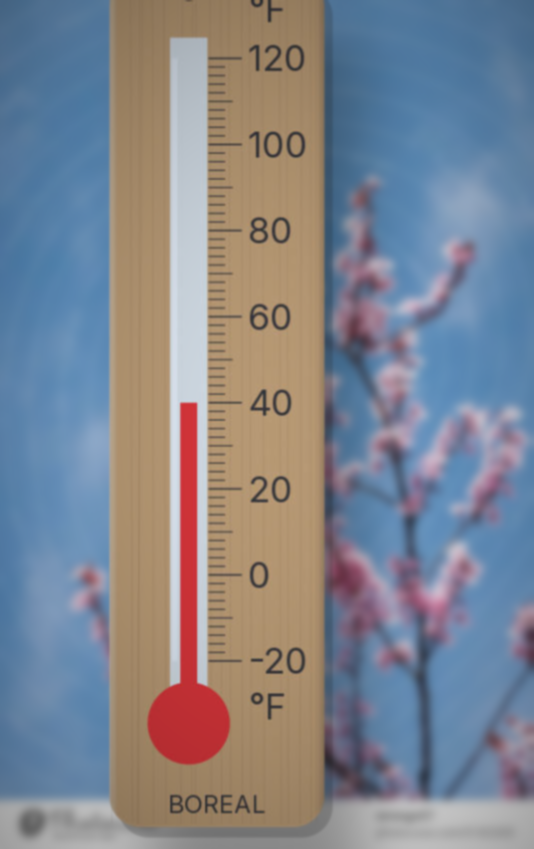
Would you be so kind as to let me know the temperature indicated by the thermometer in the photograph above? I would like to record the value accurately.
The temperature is 40 °F
